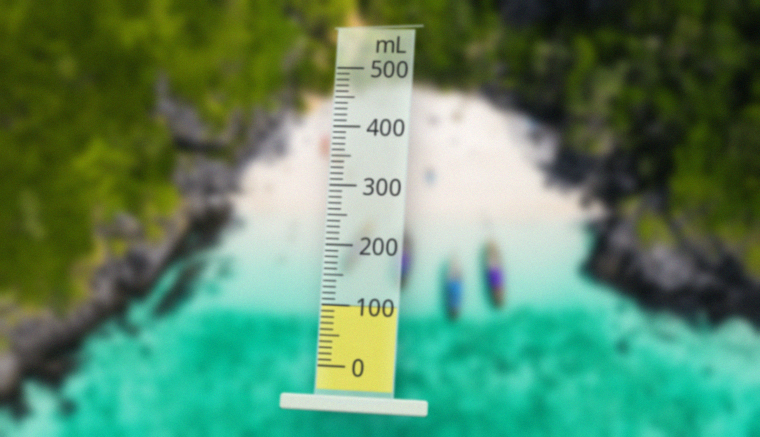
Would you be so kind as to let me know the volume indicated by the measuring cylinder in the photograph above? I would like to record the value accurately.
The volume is 100 mL
